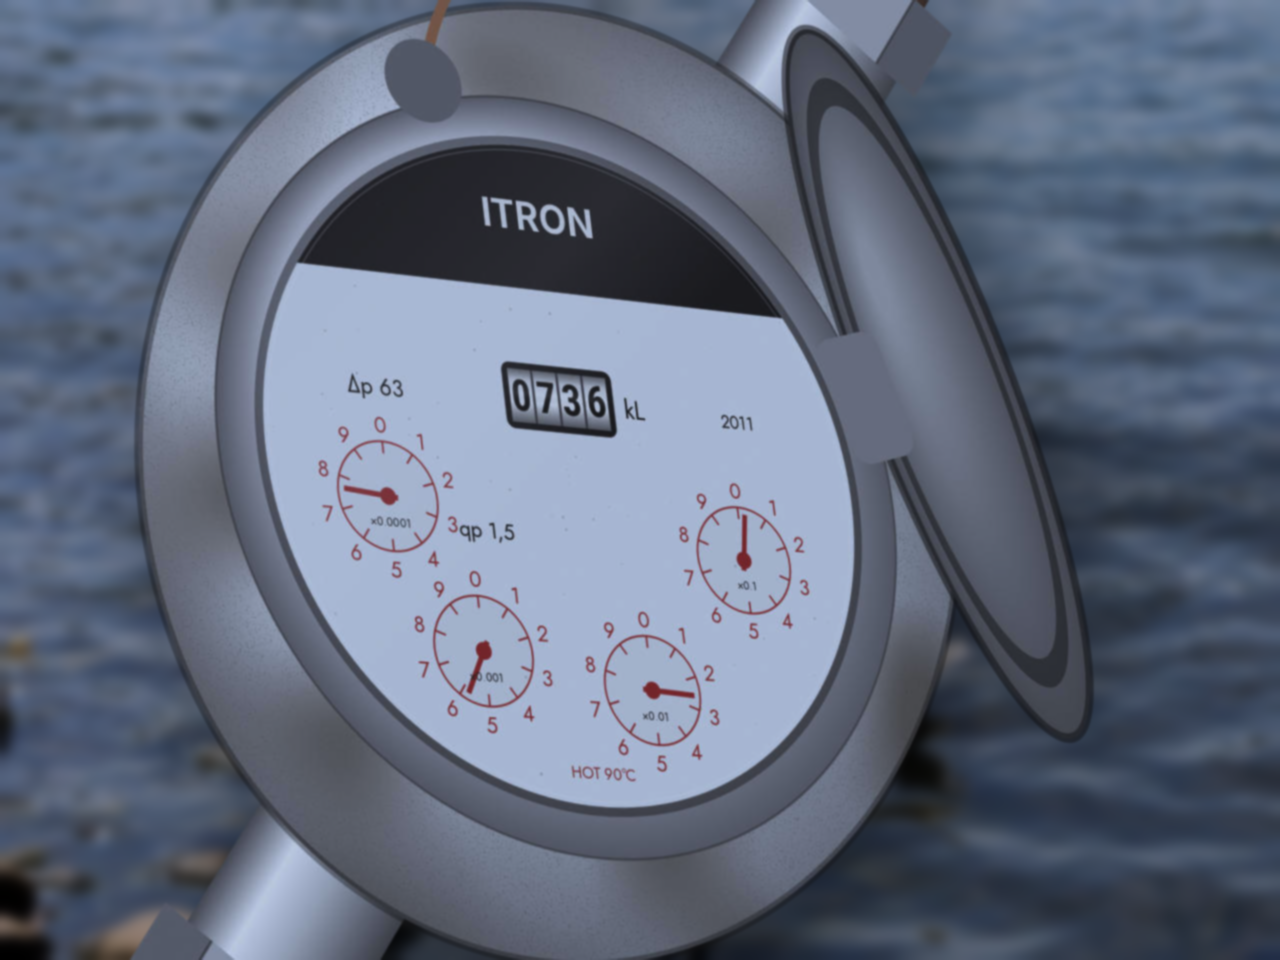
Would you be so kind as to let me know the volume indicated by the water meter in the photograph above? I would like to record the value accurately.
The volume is 736.0257 kL
